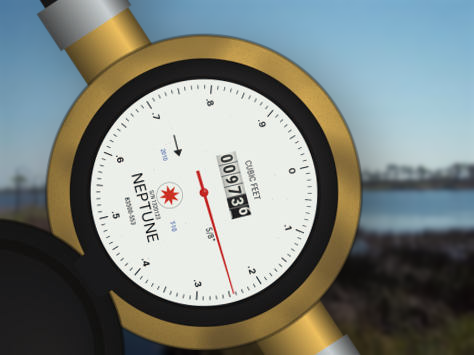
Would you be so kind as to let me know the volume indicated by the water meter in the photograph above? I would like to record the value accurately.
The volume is 9736.24 ft³
